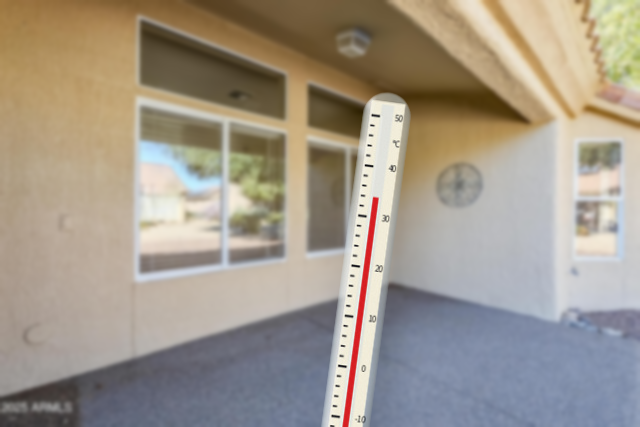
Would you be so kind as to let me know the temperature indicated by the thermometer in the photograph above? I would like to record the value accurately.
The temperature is 34 °C
